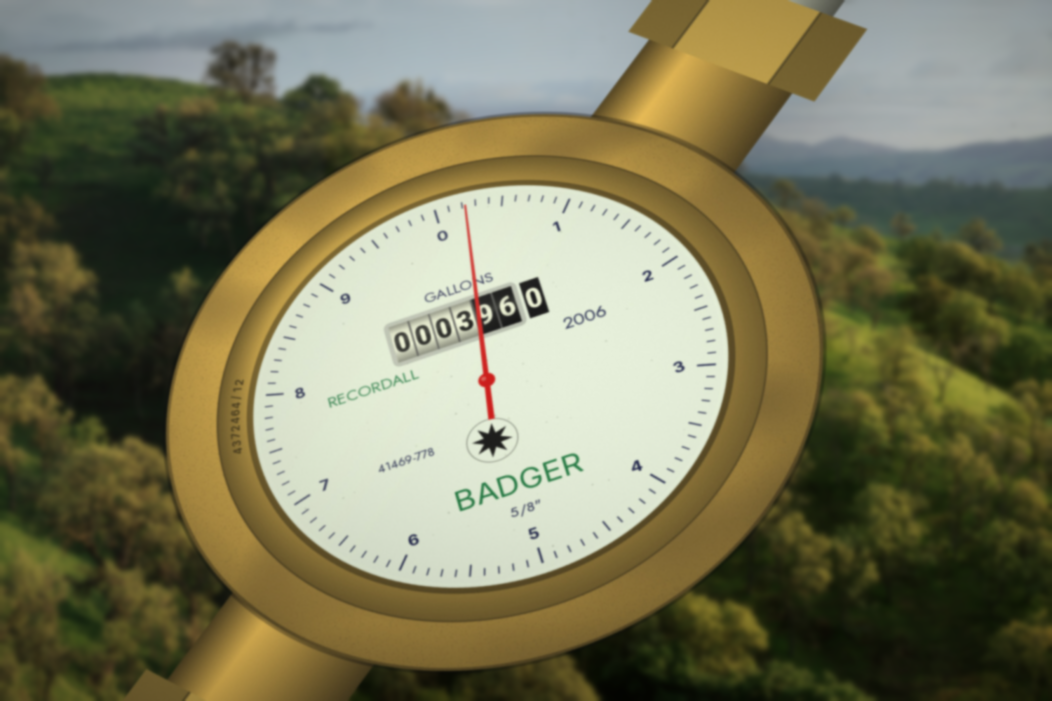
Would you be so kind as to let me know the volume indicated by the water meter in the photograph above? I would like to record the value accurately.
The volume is 3960.2 gal
